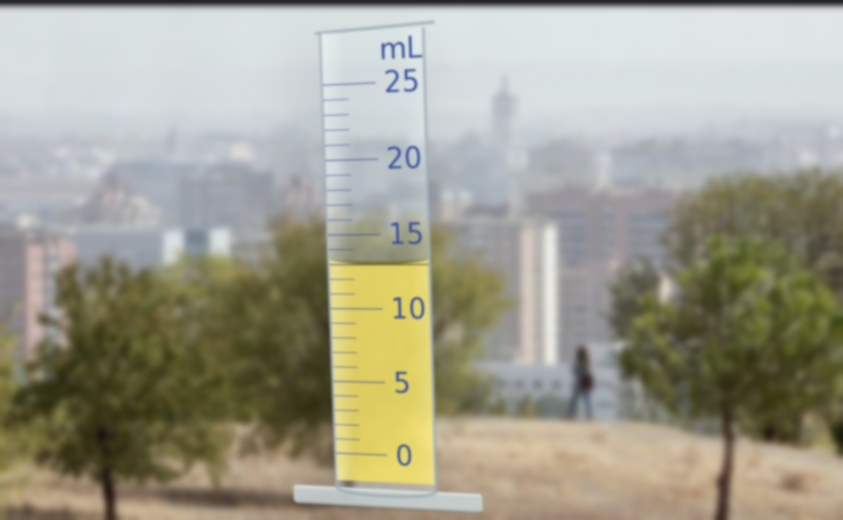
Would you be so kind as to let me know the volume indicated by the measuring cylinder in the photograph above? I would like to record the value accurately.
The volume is 13 mL
